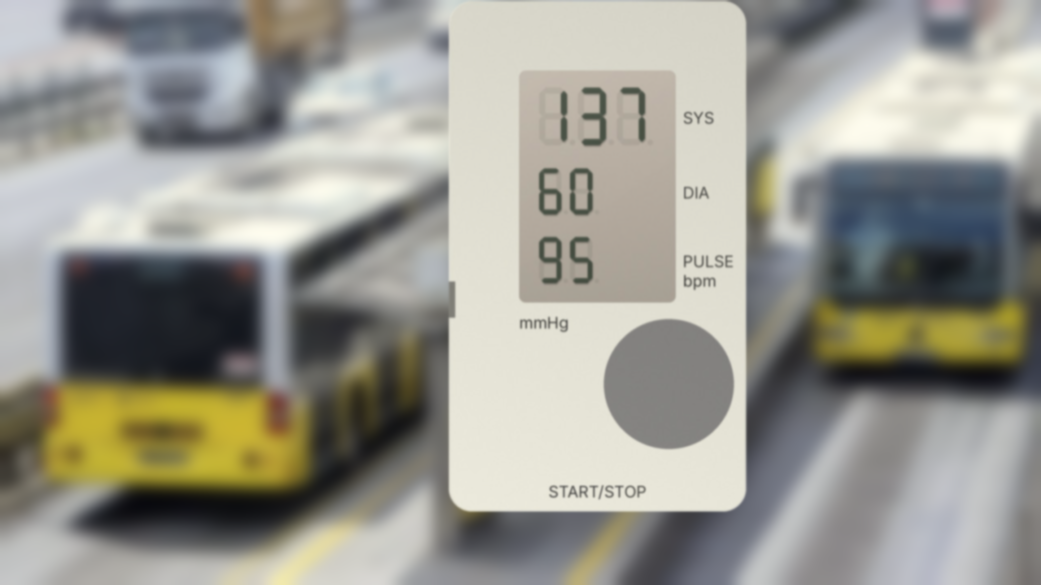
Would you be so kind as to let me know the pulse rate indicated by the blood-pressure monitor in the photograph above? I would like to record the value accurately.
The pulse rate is 95 bpm
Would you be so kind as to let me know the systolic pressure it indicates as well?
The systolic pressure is 137 mmHg
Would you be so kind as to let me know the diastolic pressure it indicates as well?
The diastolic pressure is 60 mmHg
